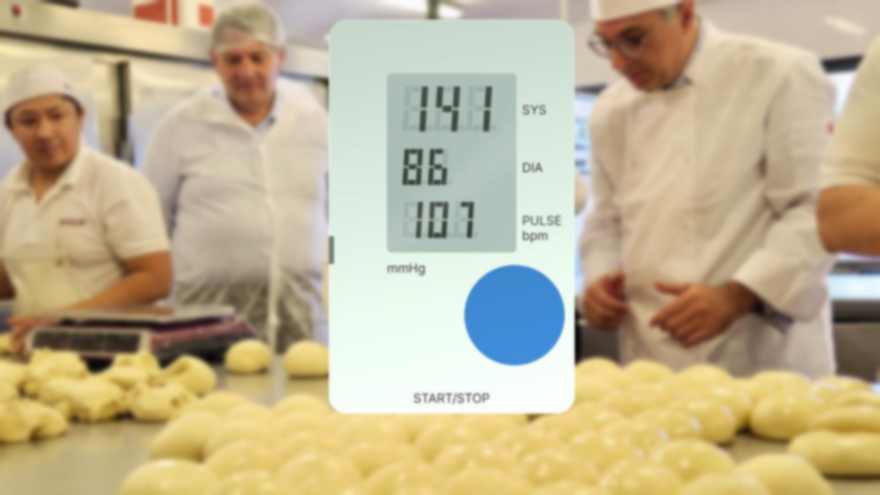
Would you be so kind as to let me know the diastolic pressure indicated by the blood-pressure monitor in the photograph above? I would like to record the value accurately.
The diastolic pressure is 86 mmHg
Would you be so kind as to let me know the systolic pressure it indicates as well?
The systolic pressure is 141 mmHg
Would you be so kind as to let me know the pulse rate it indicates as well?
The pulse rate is 107 bpm
